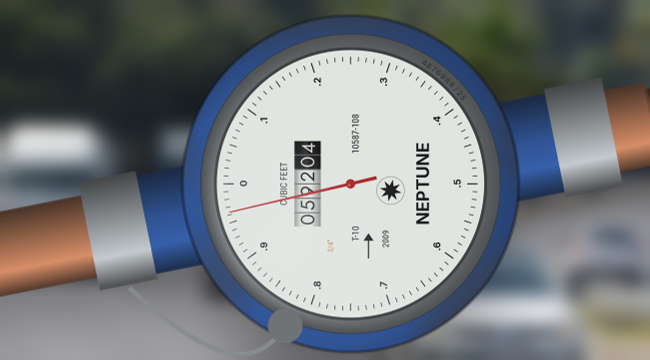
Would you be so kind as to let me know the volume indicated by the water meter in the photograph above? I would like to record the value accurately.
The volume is 59203.96 ft³
